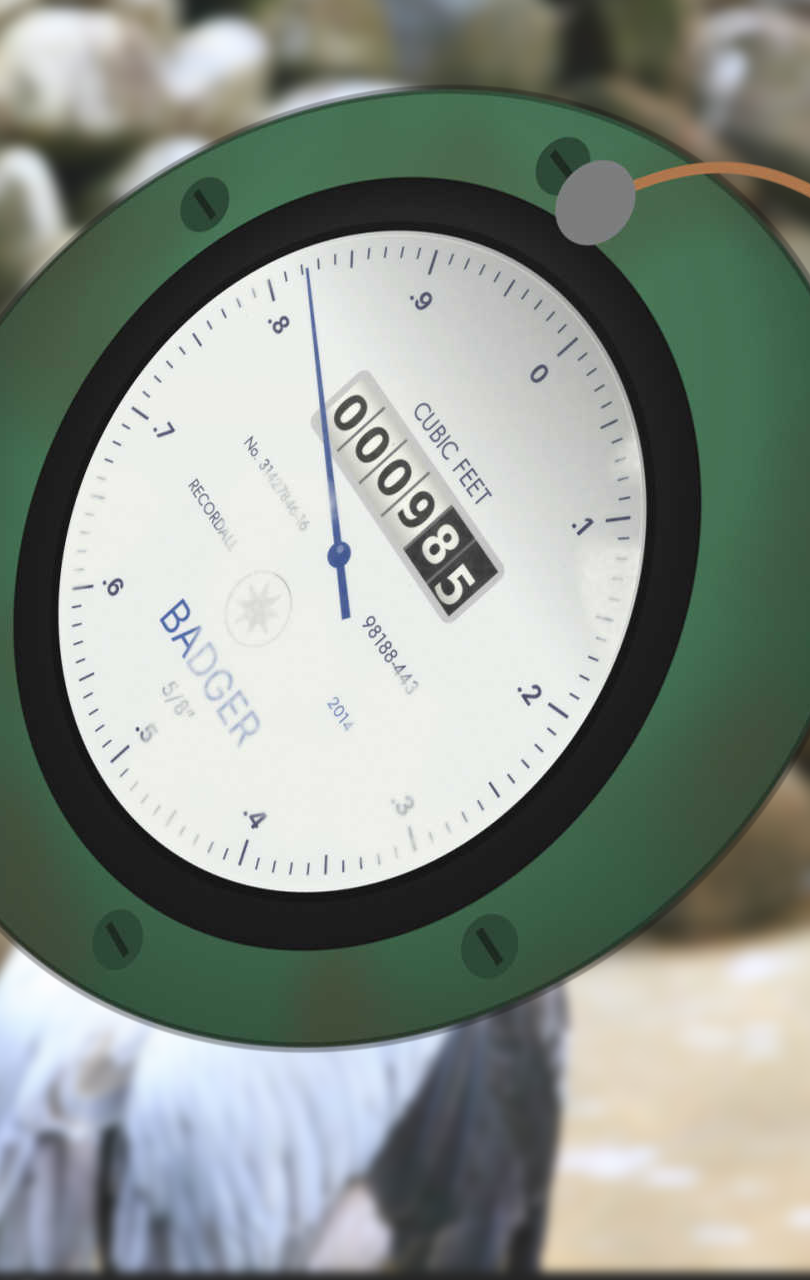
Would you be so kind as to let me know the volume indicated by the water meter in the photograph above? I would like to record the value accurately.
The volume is 984.82 ft³
